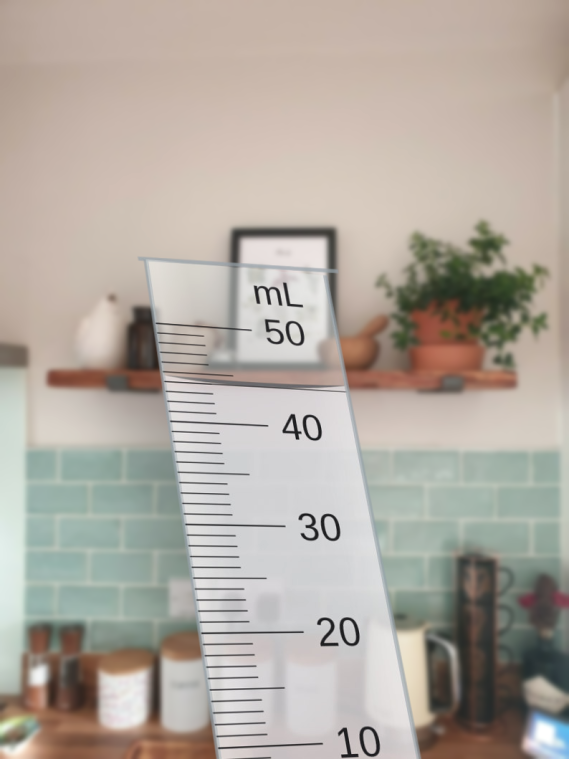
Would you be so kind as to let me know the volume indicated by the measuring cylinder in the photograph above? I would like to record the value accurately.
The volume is 44 mL
